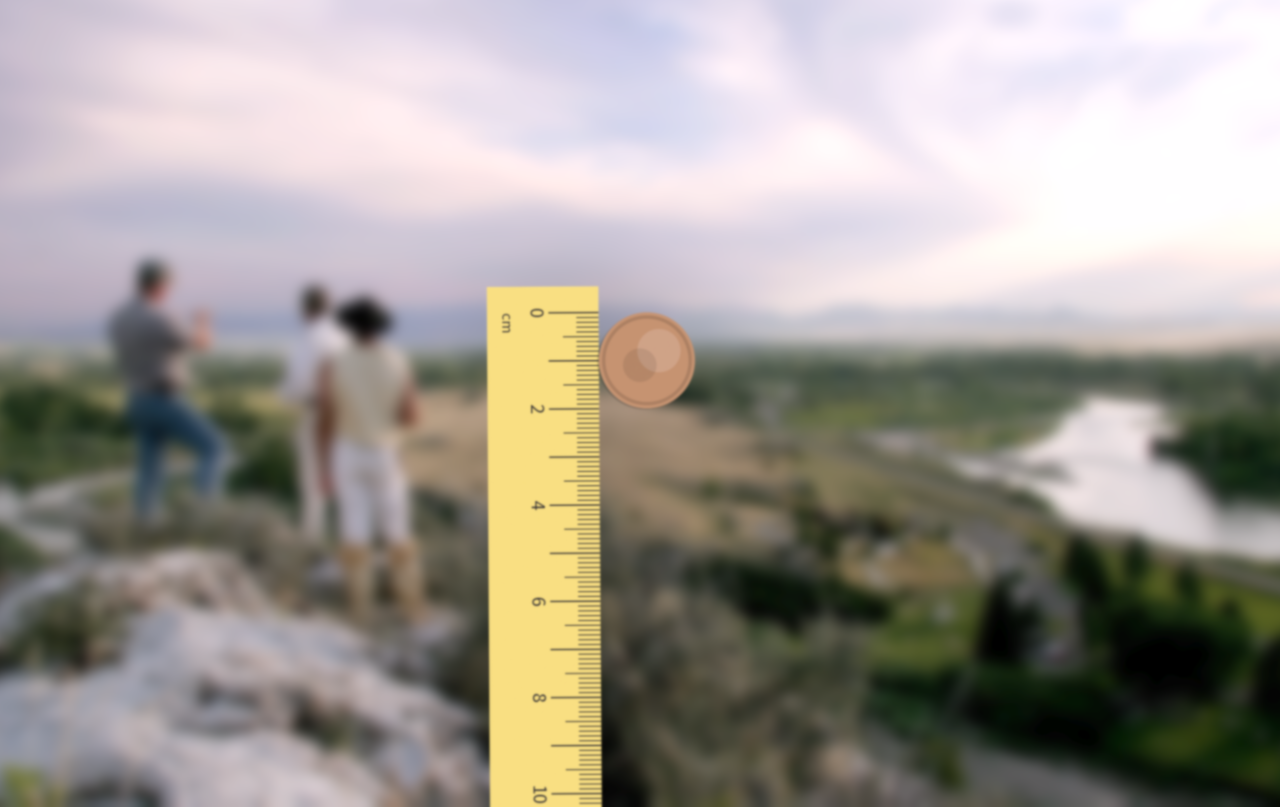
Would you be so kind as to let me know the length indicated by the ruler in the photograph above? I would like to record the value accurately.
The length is 2 cm
